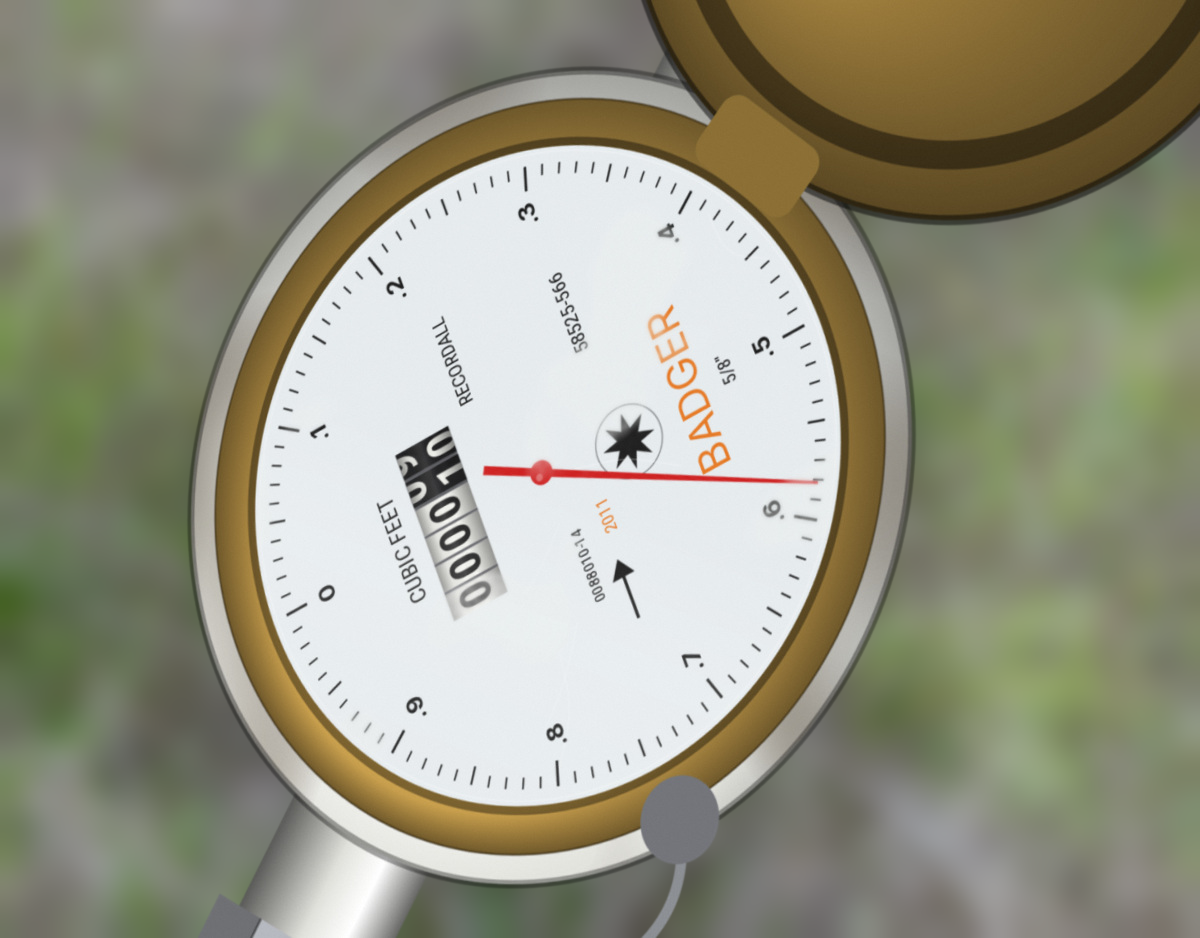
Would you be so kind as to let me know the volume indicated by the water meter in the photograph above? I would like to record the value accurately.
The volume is 9.58 ft³
